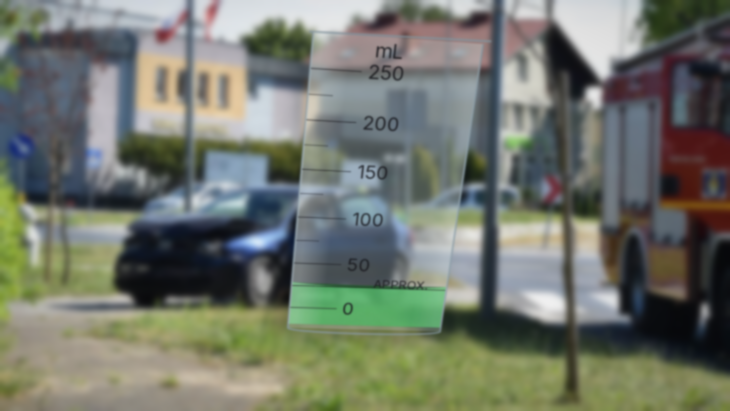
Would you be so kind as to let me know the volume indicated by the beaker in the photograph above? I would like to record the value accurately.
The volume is 25 mL
